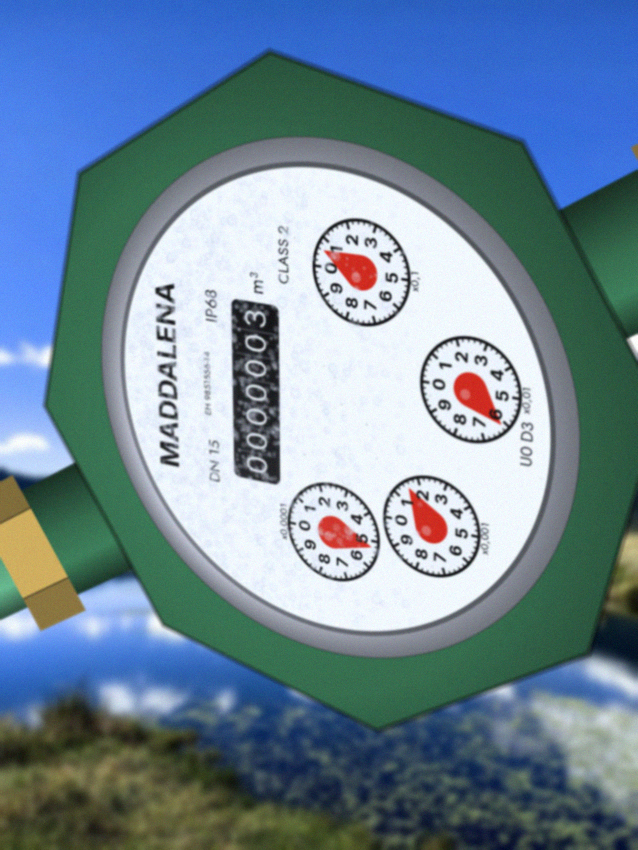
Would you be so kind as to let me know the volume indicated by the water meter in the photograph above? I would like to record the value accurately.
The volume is 3.0615 m³
